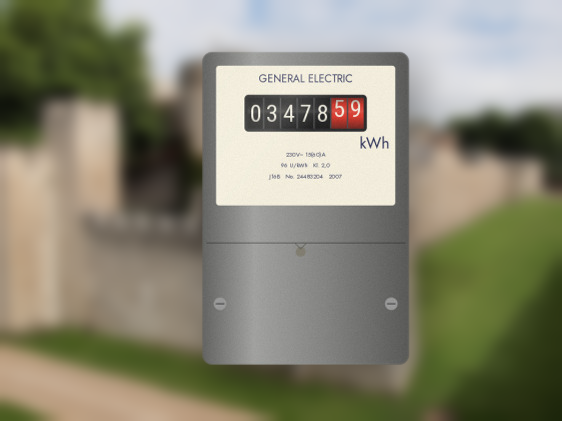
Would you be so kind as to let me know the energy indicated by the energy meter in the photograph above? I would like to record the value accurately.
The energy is 3478.59 kWh
